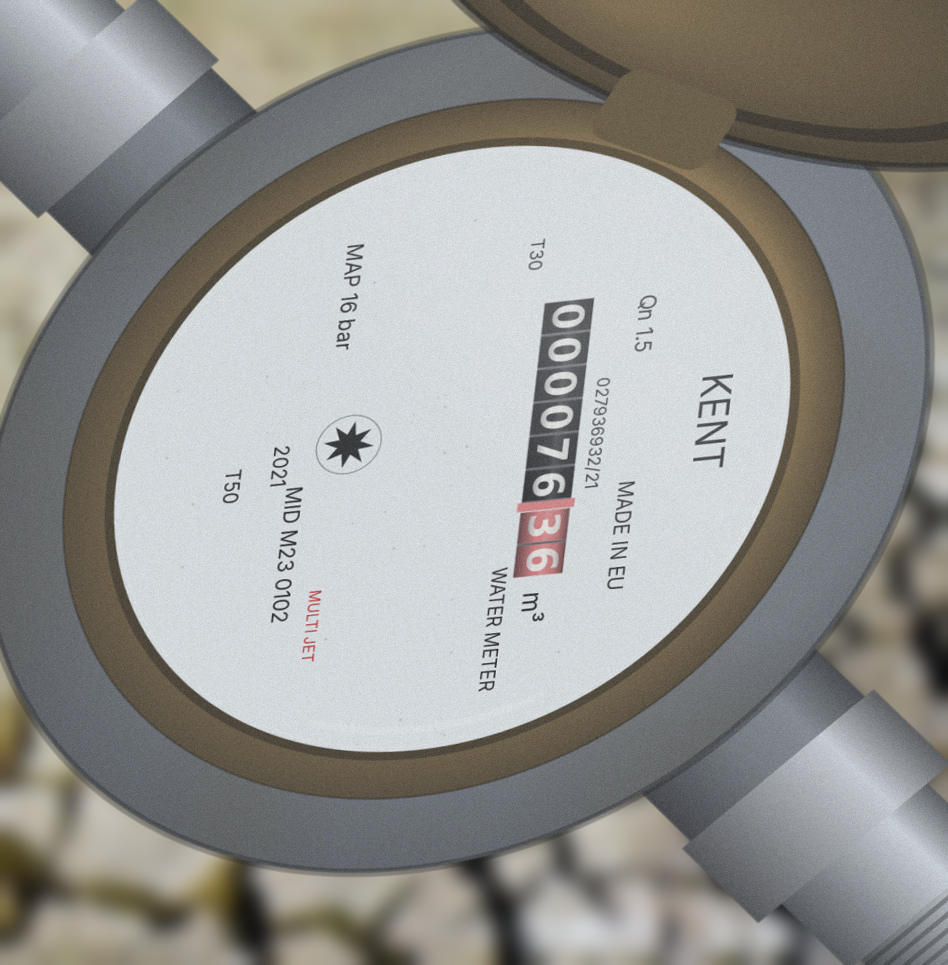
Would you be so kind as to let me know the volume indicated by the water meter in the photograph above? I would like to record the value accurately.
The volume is 76.36 m³
